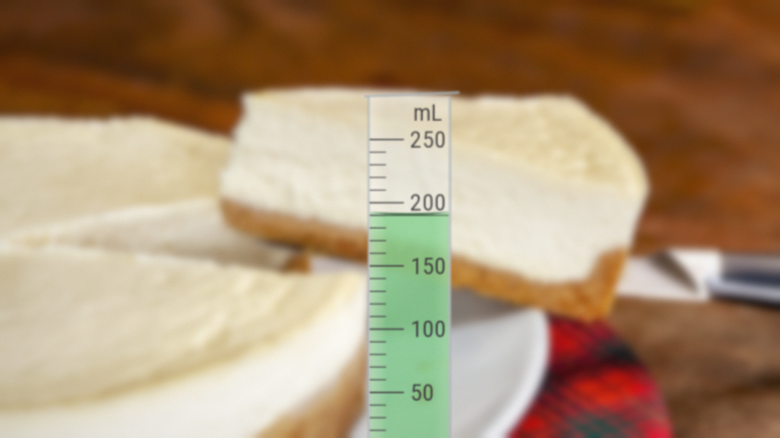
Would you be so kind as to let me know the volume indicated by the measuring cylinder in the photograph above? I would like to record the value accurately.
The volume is 190 mL
